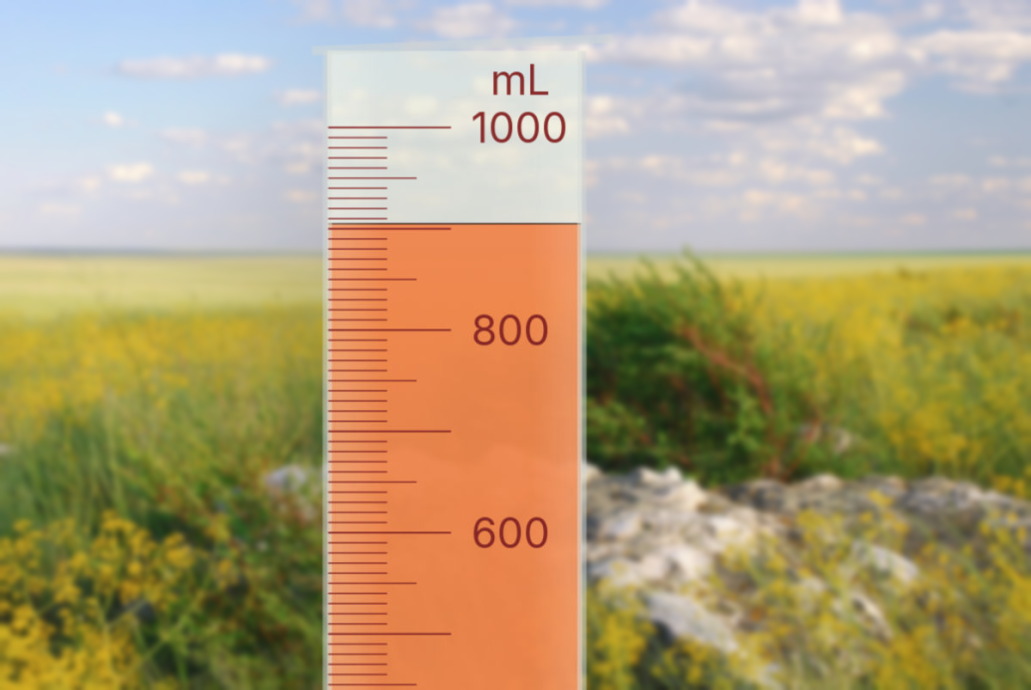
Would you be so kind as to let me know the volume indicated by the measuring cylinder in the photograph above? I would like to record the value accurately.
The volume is 905 mL
